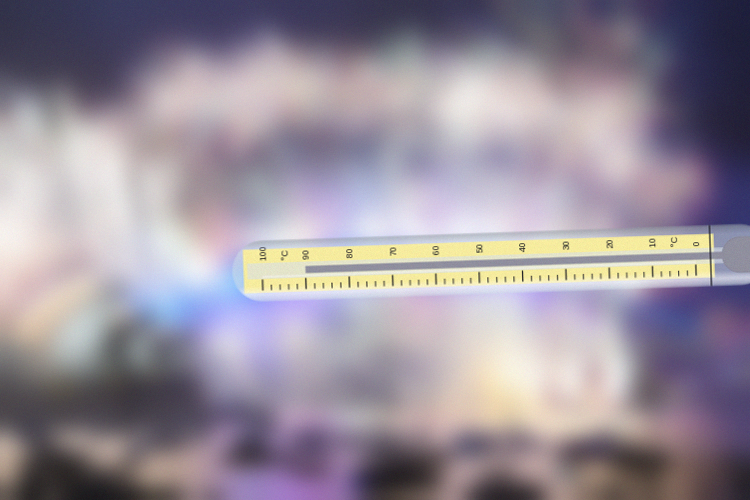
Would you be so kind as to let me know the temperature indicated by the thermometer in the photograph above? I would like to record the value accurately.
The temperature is 90 °C
